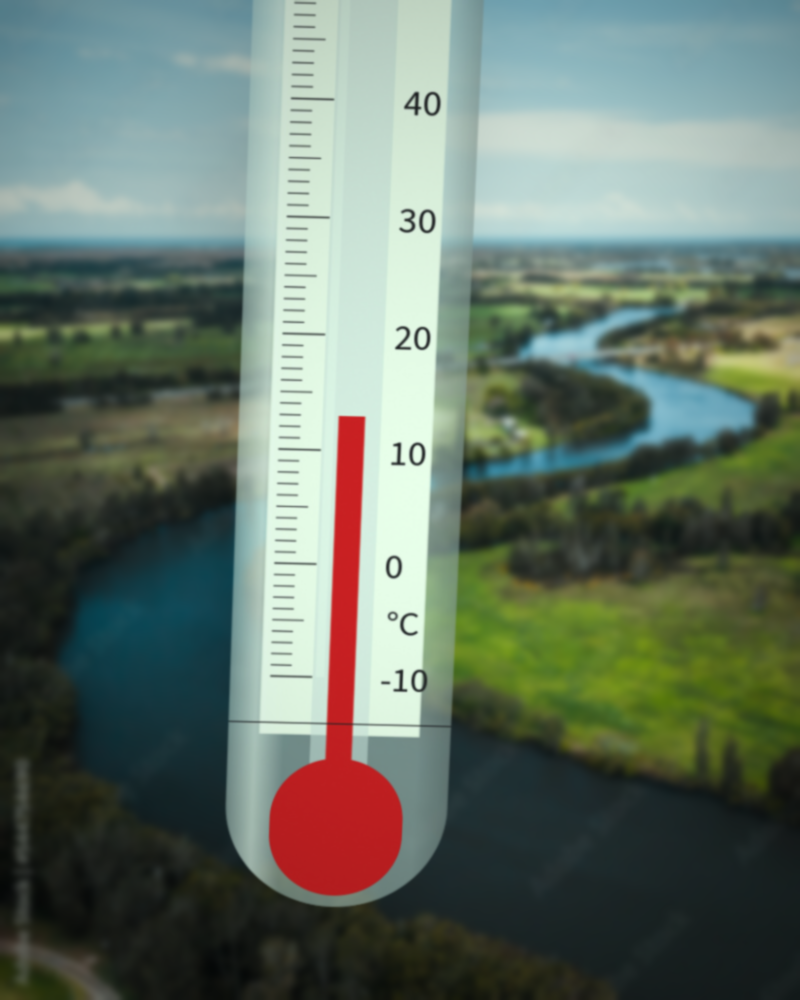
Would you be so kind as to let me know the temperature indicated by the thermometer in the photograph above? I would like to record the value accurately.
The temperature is 13 °C
